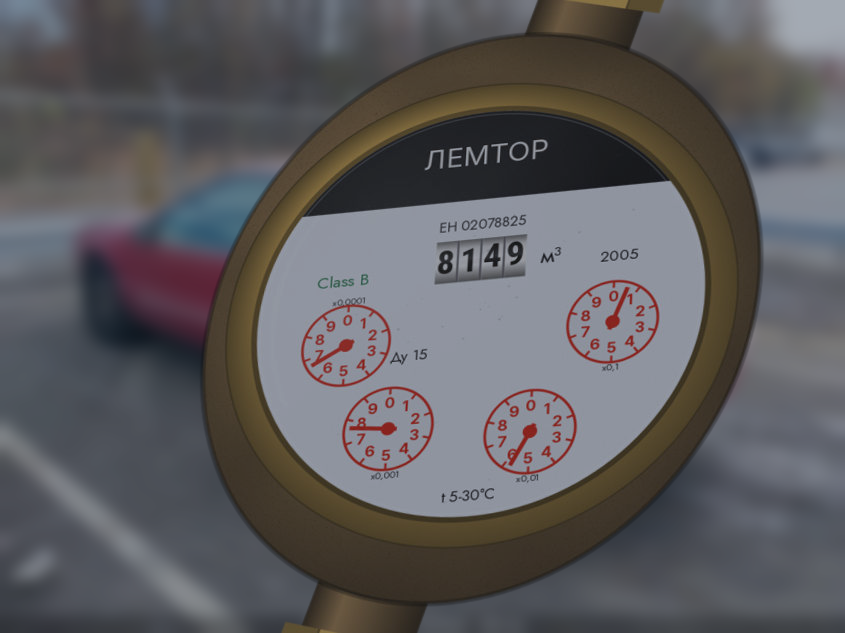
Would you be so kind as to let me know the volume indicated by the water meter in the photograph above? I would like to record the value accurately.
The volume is 8149.0576 m³
